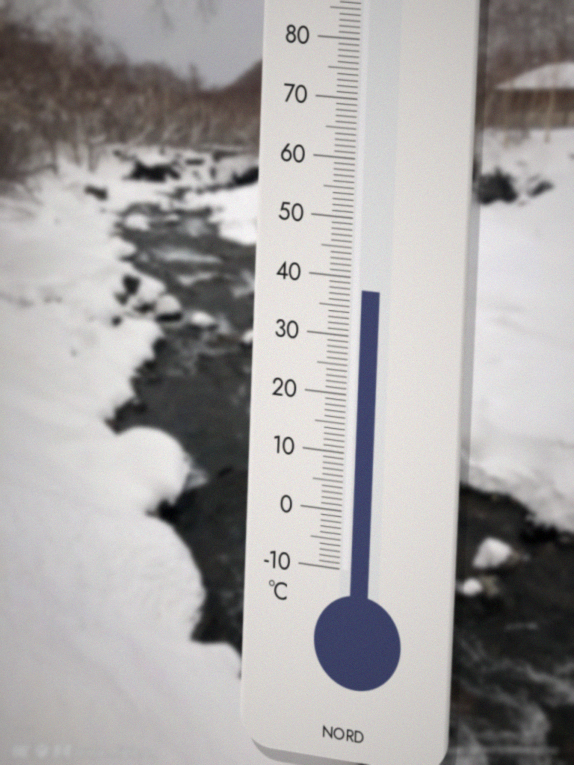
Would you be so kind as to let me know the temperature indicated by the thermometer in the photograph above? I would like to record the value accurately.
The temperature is 38 °C
